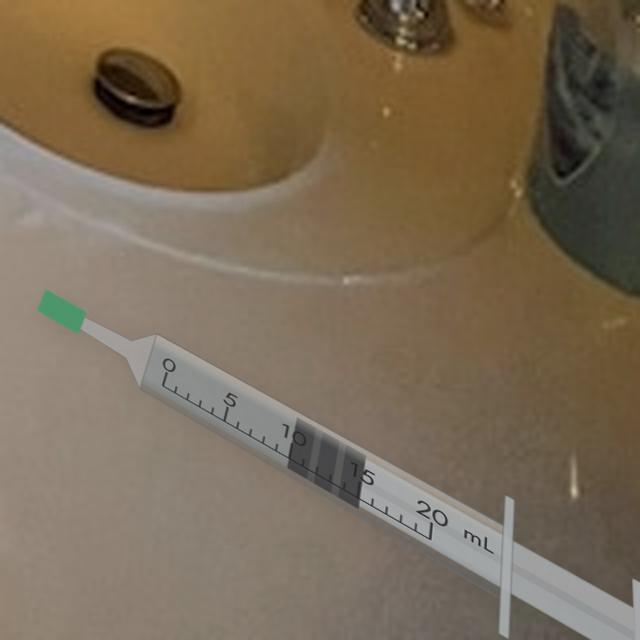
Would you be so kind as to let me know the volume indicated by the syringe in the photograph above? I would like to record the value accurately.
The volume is 10 mL
